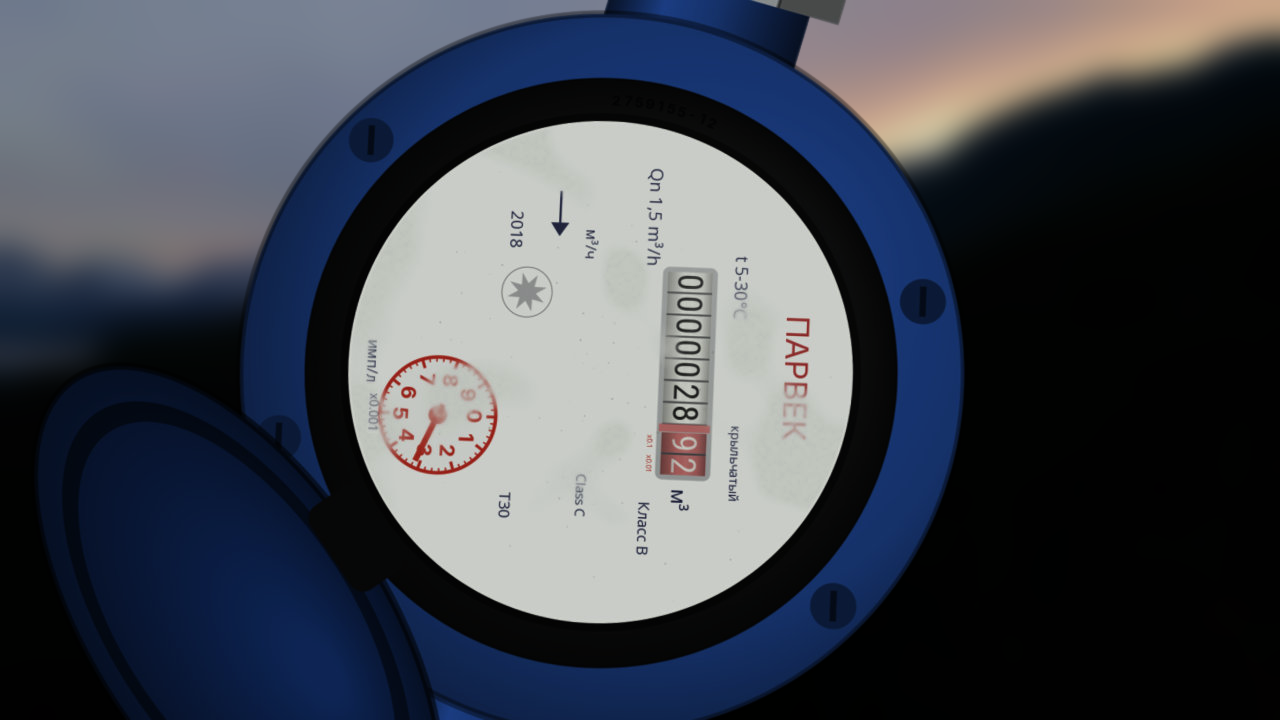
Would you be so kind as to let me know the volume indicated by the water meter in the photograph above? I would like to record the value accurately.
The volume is 28.923 m³
